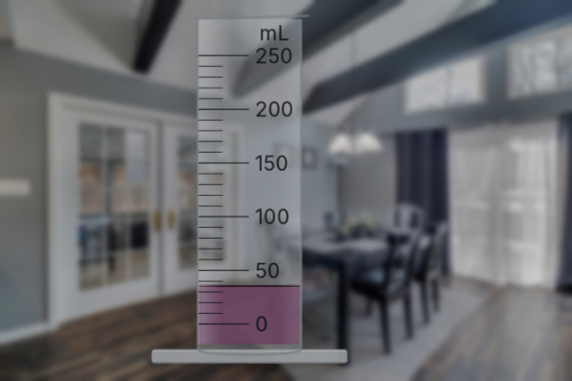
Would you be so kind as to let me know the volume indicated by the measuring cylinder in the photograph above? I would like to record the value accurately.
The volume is 35 mL
